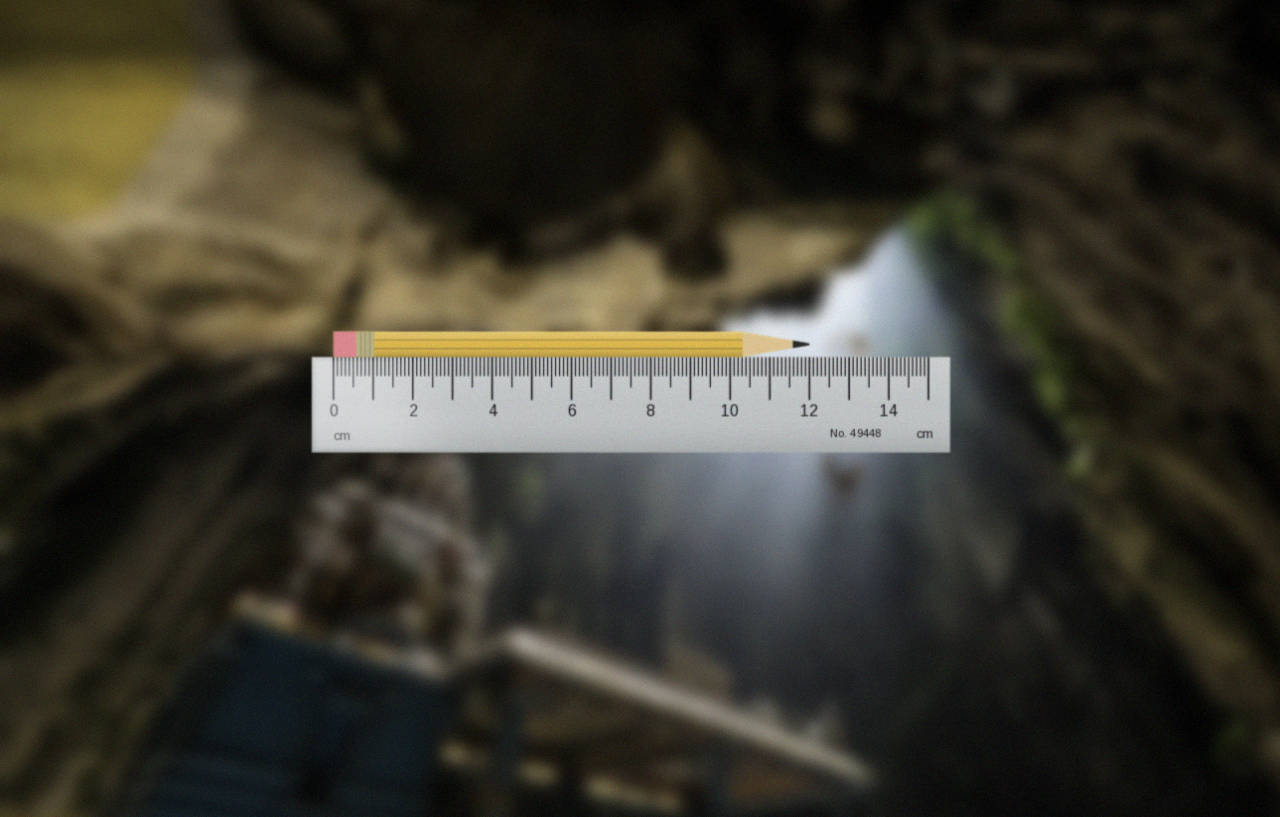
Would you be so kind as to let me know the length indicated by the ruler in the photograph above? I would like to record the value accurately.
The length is 12 cm
